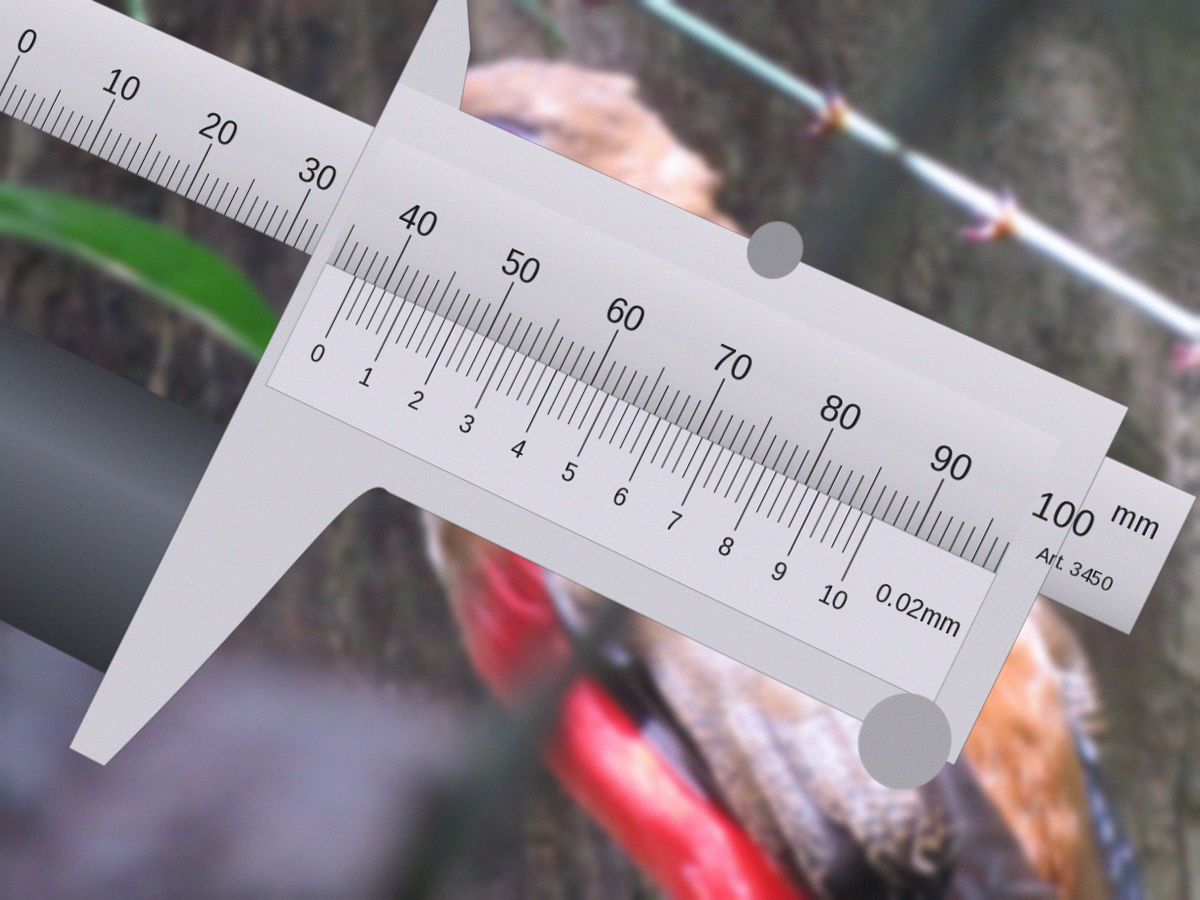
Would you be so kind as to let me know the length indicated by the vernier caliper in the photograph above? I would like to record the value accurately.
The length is 37.2 mm
